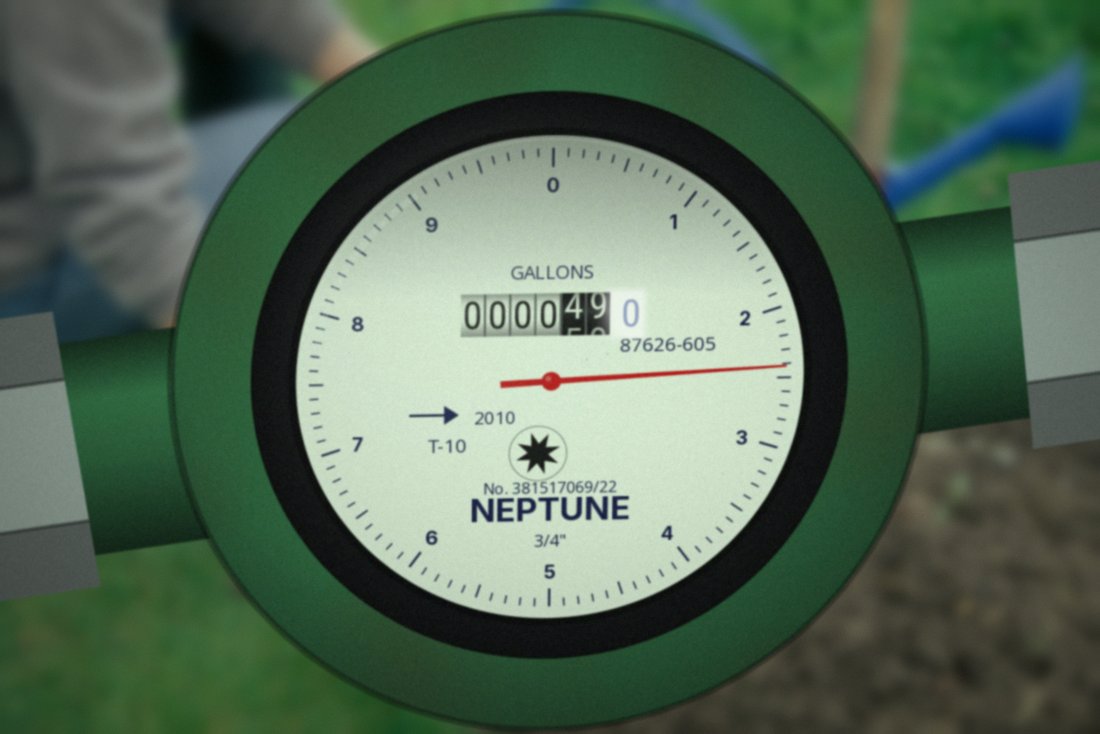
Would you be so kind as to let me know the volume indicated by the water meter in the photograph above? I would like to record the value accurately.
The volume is 492.4 gal
